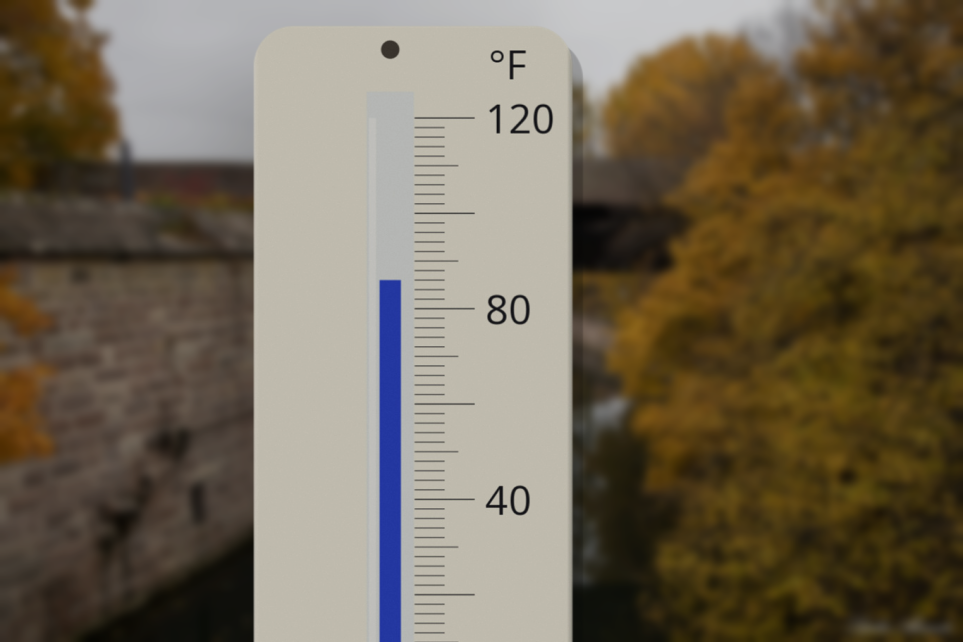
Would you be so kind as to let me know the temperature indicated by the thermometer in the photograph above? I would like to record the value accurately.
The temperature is 86 °F
